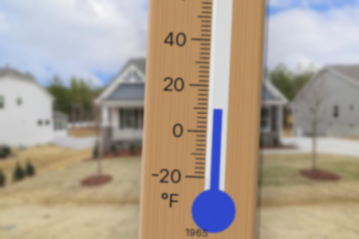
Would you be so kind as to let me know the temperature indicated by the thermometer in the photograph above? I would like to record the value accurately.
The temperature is 10 °F
